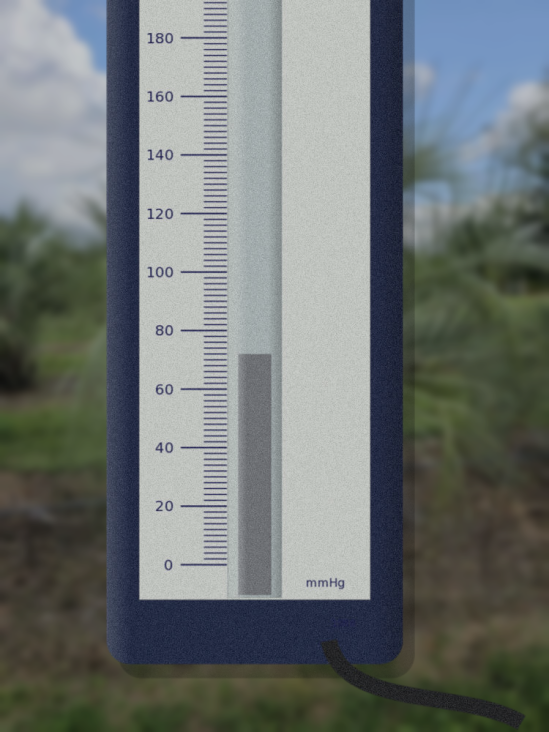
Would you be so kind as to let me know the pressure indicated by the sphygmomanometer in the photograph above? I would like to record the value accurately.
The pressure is 72 mmHg
